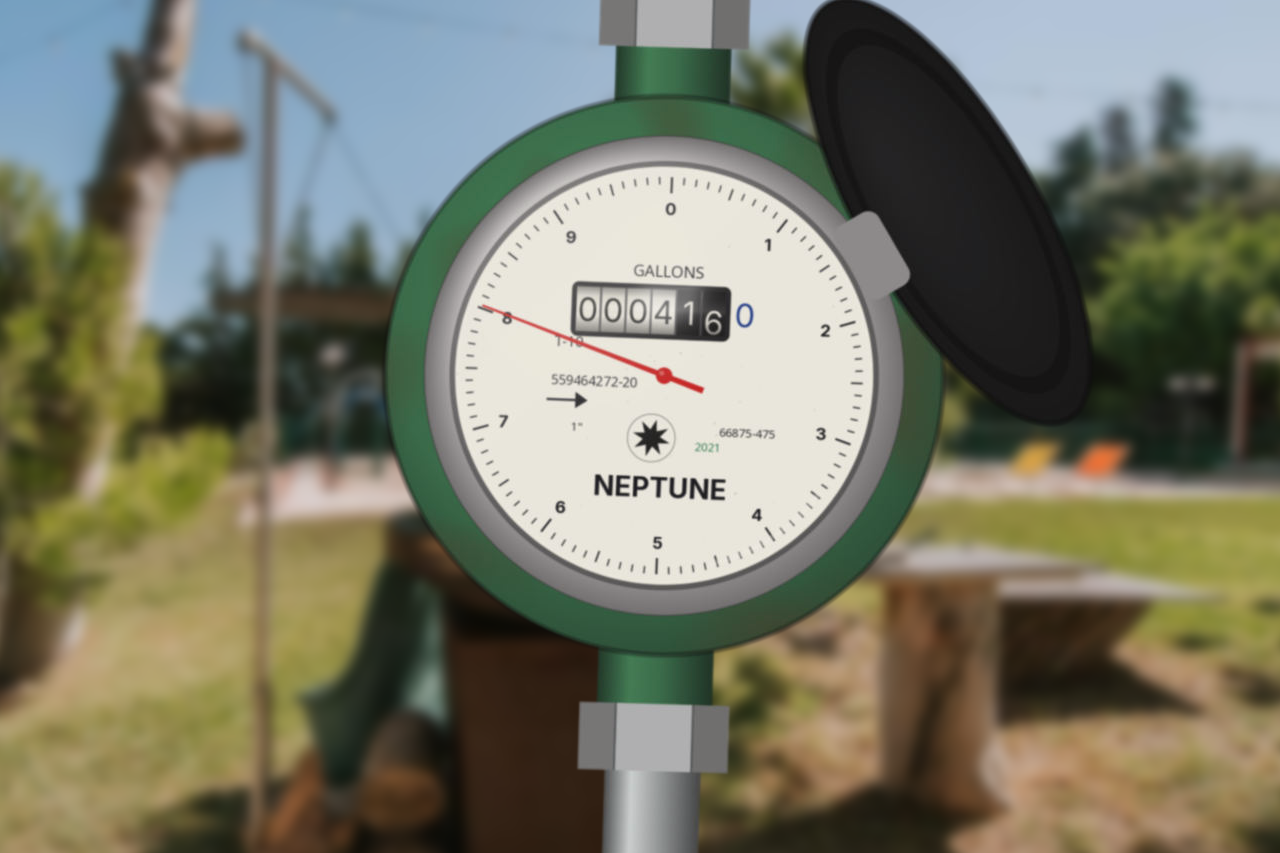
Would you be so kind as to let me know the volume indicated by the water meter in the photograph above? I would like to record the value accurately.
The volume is 4158.0 gal
